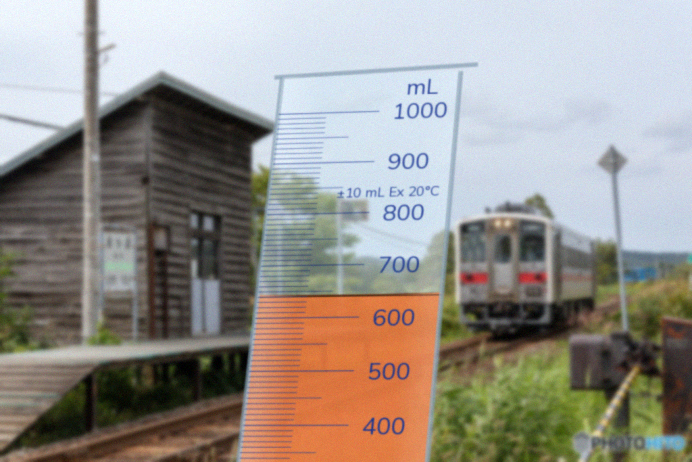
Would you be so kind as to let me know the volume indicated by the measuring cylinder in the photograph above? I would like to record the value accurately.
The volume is 640 mL
